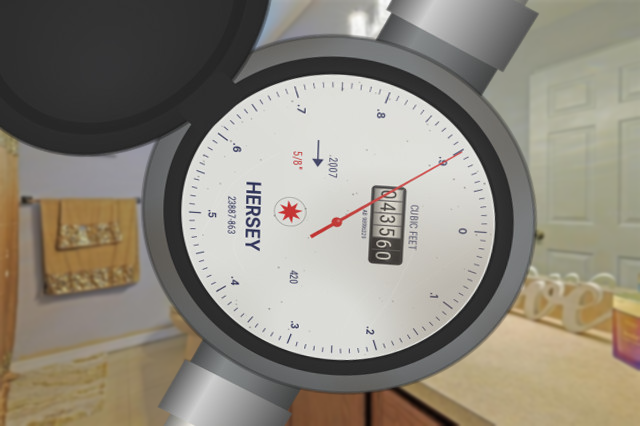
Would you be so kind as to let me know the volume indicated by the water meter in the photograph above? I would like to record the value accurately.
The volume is 43559.90 ft³
